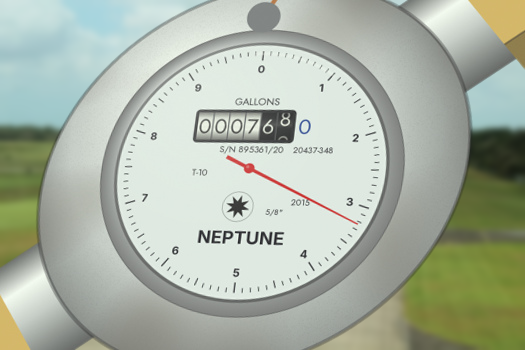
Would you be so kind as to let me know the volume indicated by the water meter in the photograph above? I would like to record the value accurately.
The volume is 7683.2 gal
